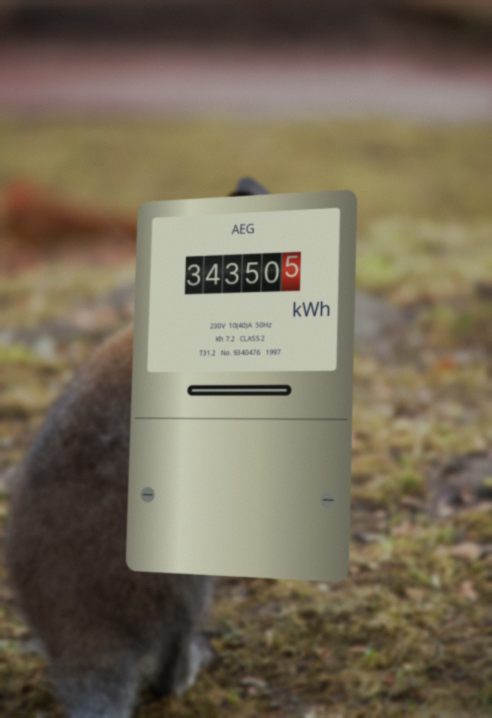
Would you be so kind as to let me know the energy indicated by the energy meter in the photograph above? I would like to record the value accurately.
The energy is 34350.5 kWh
